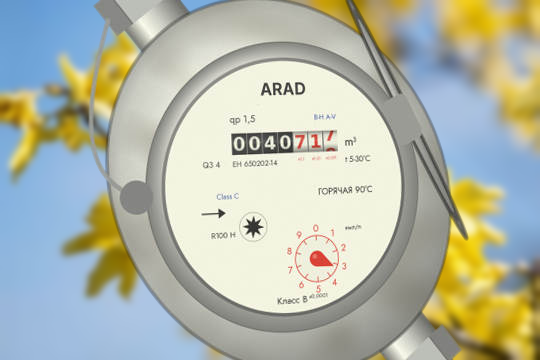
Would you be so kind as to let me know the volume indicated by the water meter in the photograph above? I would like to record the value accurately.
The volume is 40.7173 m³
